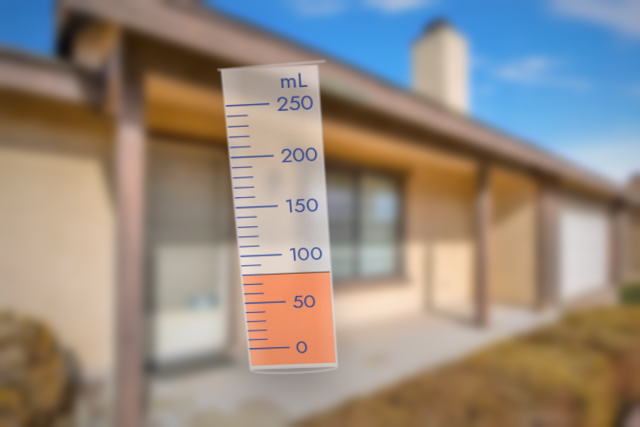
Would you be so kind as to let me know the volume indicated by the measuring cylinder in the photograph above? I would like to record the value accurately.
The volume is 80 mL
